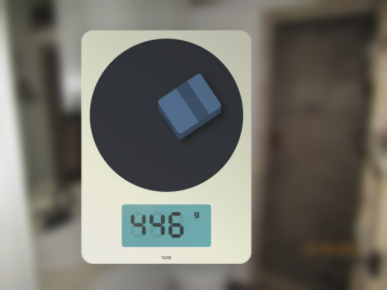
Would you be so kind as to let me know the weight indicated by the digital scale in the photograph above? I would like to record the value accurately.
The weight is 446 g
